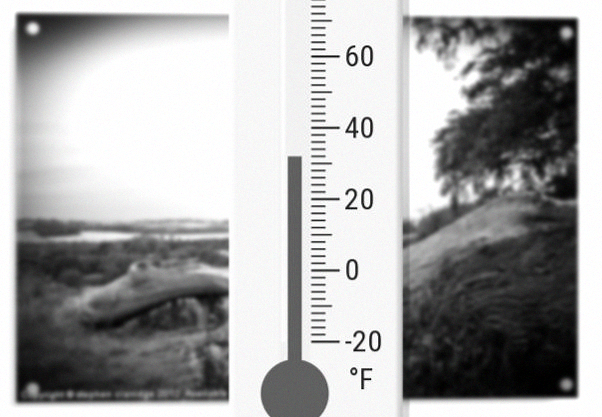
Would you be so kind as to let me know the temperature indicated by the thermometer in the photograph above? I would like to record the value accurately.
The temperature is 32 °F
